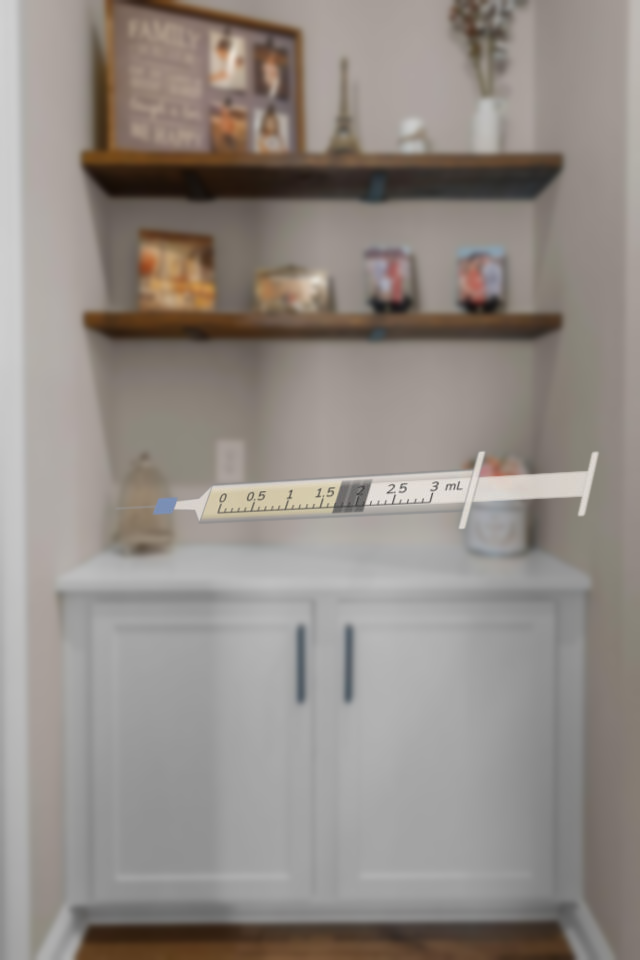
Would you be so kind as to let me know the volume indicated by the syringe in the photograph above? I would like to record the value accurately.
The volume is 1.7 mL
